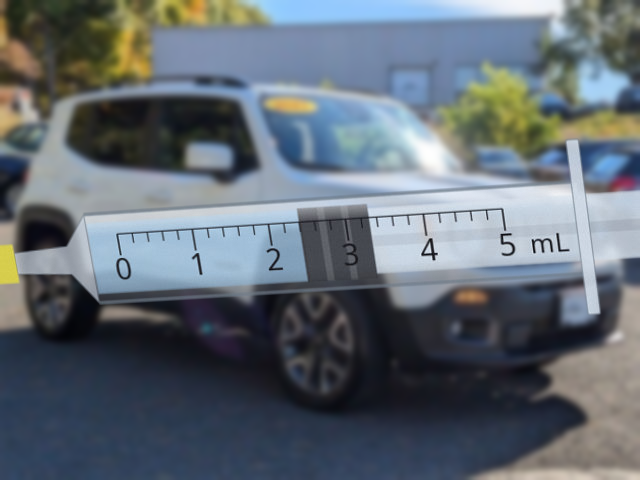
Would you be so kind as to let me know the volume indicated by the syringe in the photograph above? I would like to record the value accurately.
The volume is 2.4 mL
